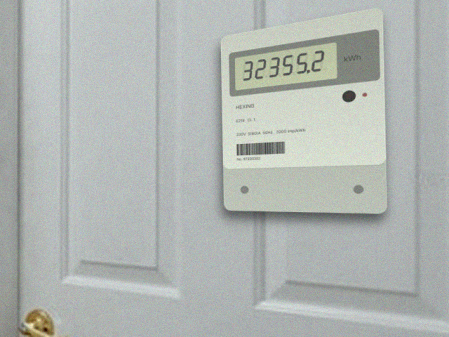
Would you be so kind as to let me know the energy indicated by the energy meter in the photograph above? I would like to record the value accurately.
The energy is 32355.2 kWh
